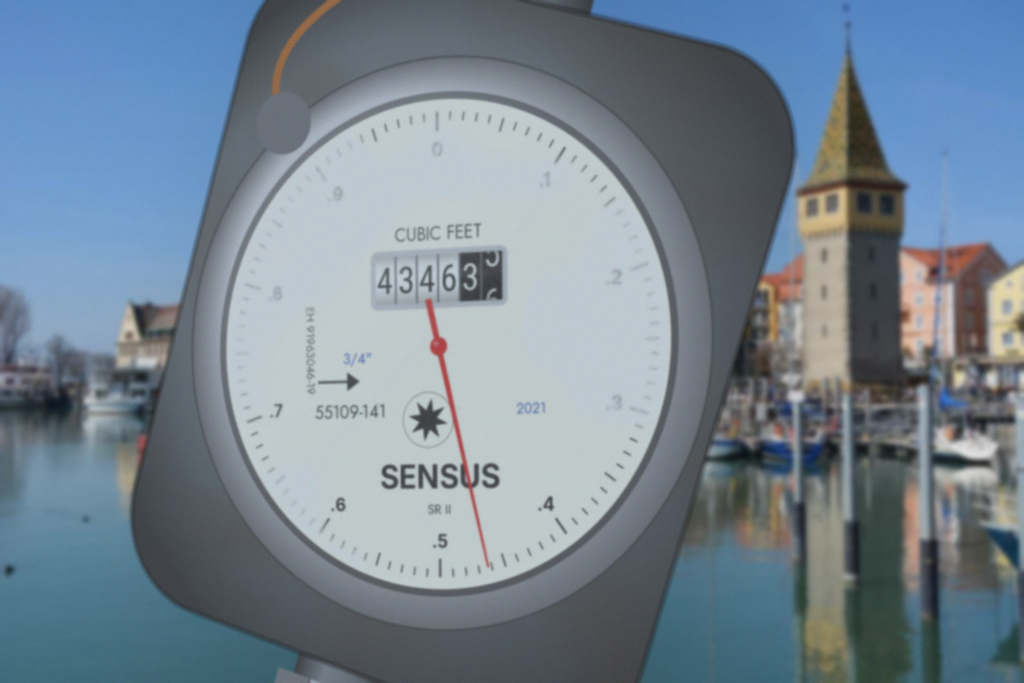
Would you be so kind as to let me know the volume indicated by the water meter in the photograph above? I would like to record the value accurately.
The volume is 434635.46 ft³
